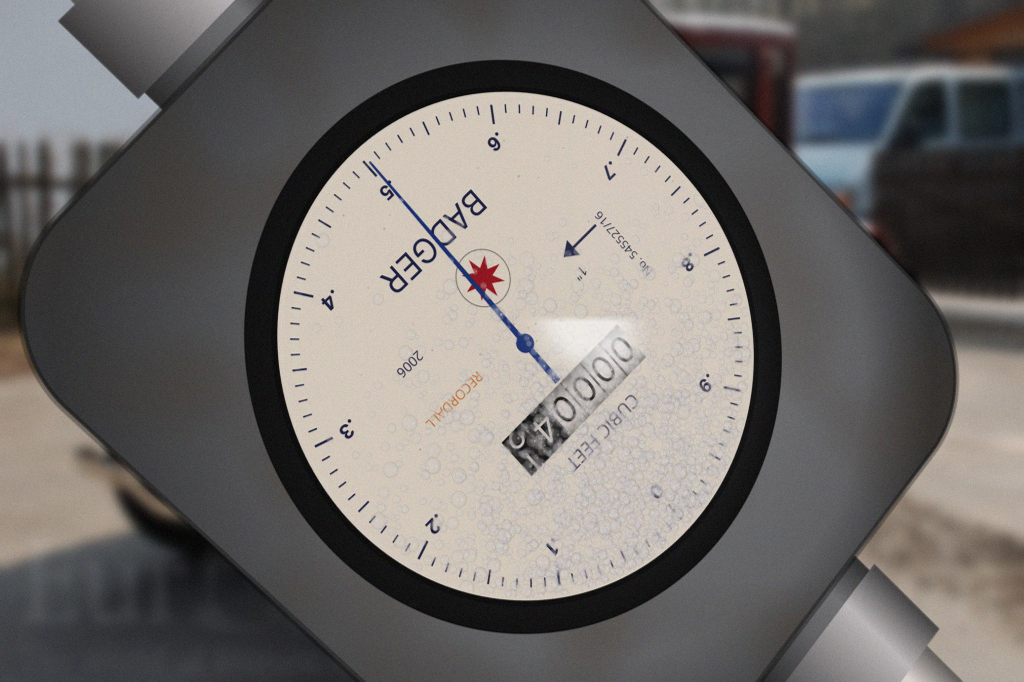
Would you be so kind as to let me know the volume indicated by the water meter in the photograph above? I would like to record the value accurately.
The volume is 41.50 ft³
